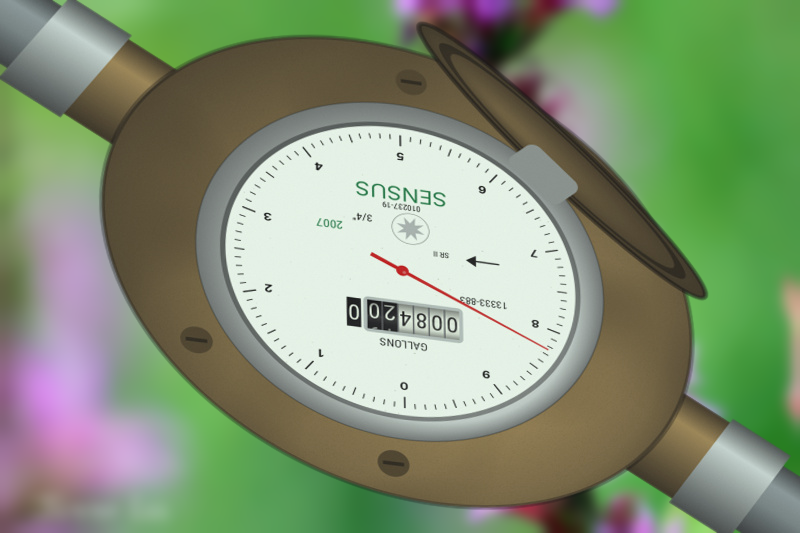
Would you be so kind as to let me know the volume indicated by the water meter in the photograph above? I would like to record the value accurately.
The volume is 84198.2 gal
